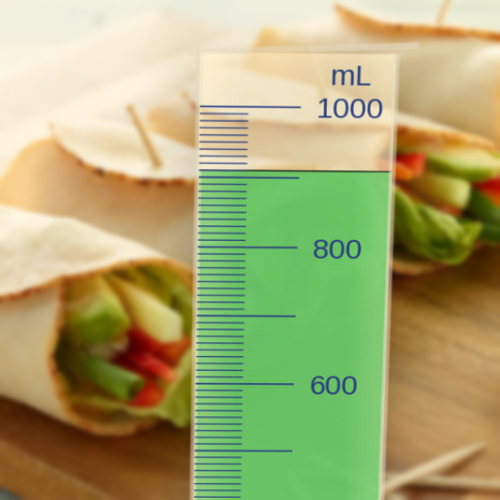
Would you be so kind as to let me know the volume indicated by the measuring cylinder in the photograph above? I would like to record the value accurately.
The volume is 910 mL
